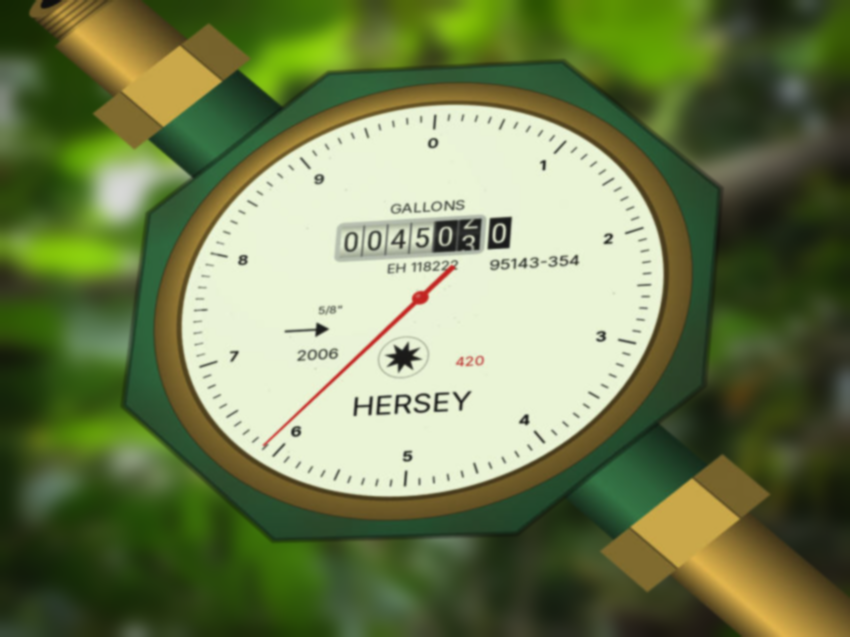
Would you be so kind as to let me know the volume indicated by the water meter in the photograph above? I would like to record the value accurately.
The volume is 45026.1 gal
